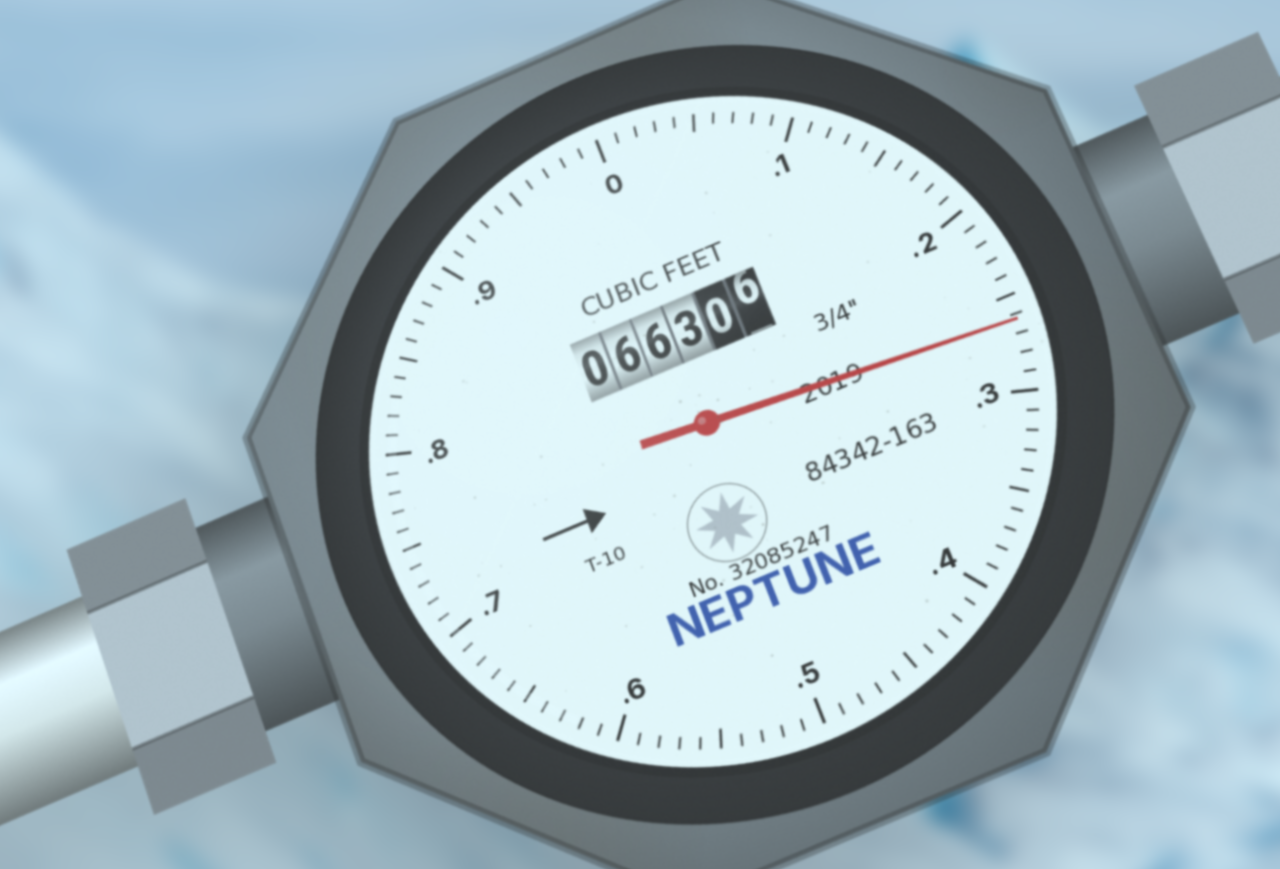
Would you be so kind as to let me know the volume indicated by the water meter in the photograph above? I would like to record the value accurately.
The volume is 66306.26 ft³
